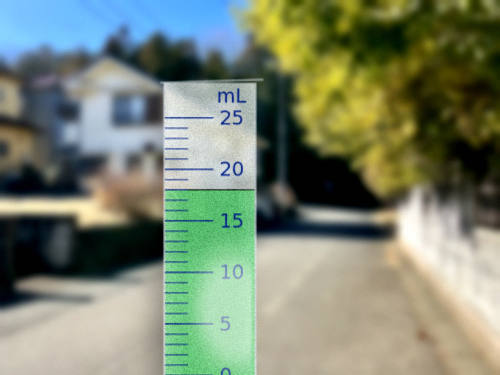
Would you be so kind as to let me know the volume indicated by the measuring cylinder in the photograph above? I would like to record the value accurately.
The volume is 18 mL
